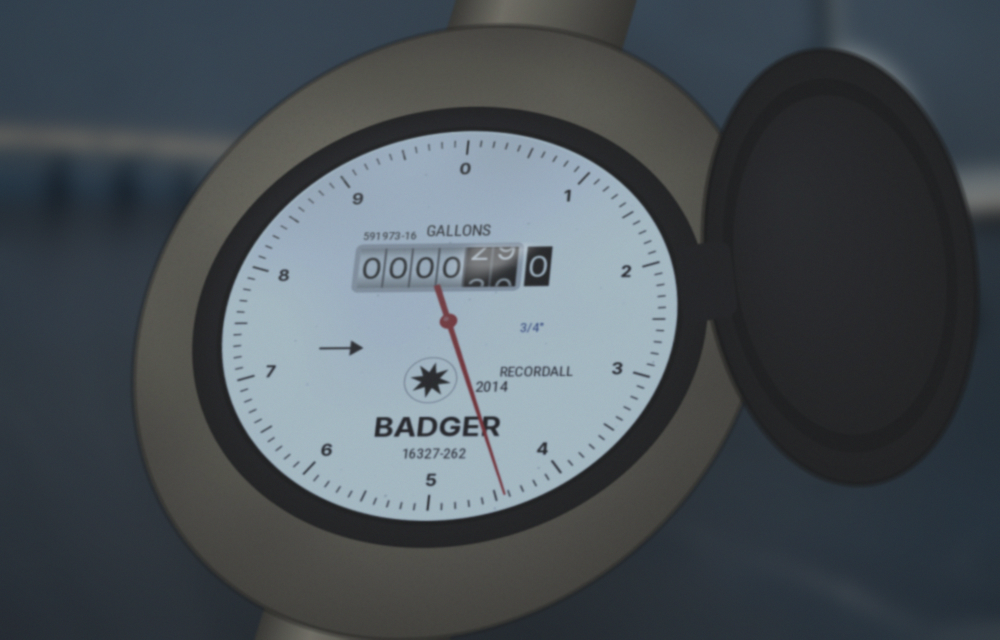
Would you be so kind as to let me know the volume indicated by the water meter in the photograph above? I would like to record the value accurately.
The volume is 294.4 gal
